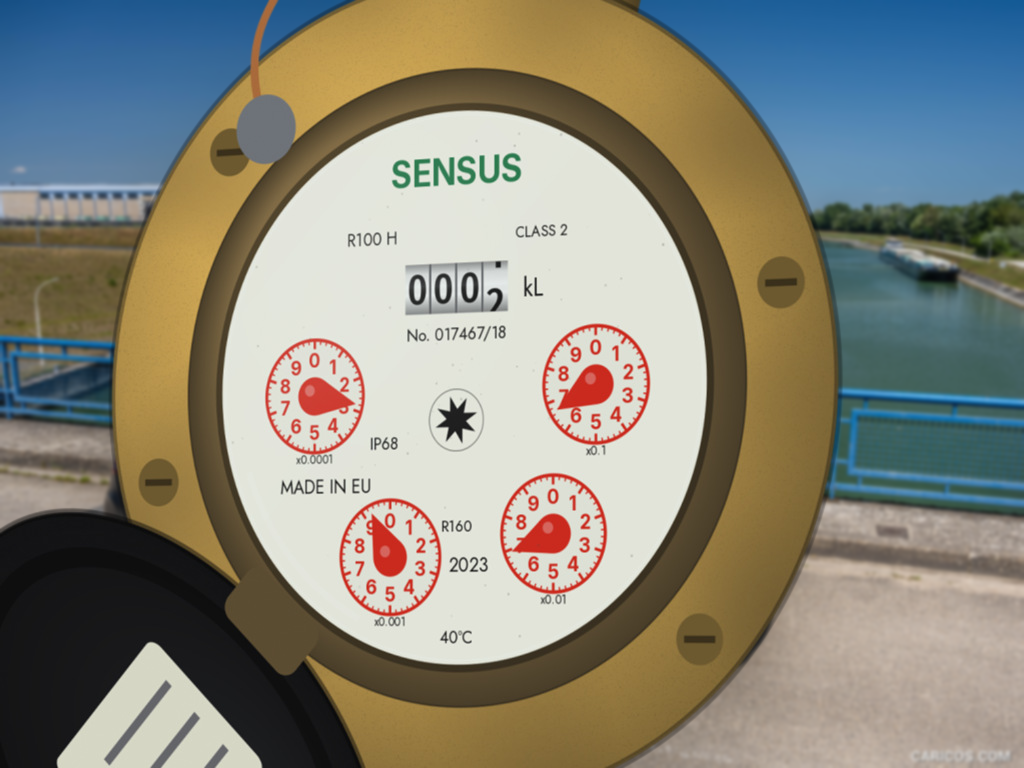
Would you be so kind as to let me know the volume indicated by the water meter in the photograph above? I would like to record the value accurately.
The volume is 1.6692 kL
